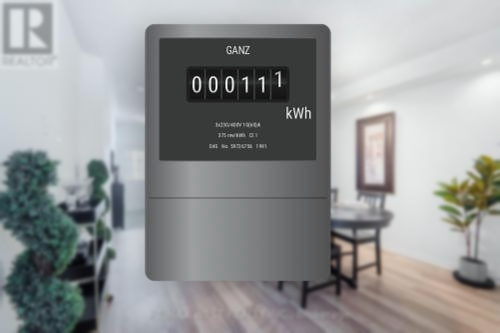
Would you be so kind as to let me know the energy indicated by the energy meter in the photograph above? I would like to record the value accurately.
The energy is 111 kWh
